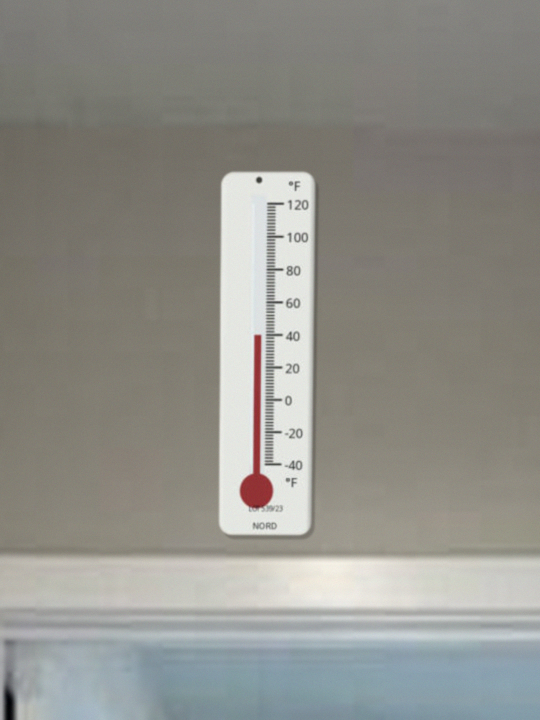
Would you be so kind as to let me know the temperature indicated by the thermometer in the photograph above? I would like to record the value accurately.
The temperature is 40 °F
